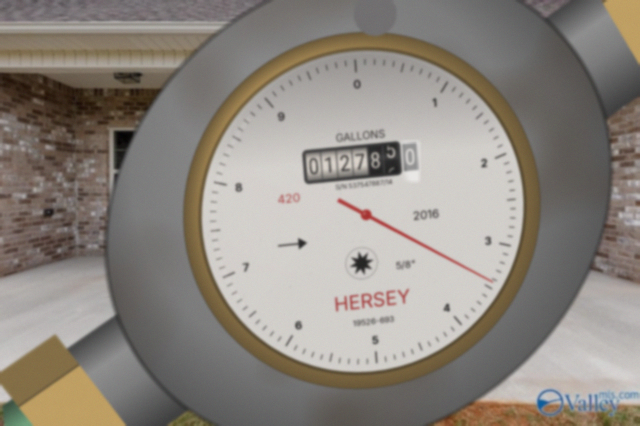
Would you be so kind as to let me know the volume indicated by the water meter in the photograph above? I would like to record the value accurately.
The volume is 127853.4 gal
